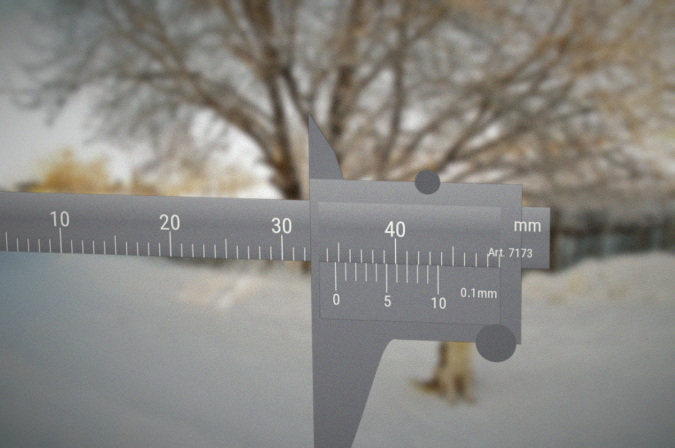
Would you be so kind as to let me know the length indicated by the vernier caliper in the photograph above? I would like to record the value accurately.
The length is 34.7 mm
